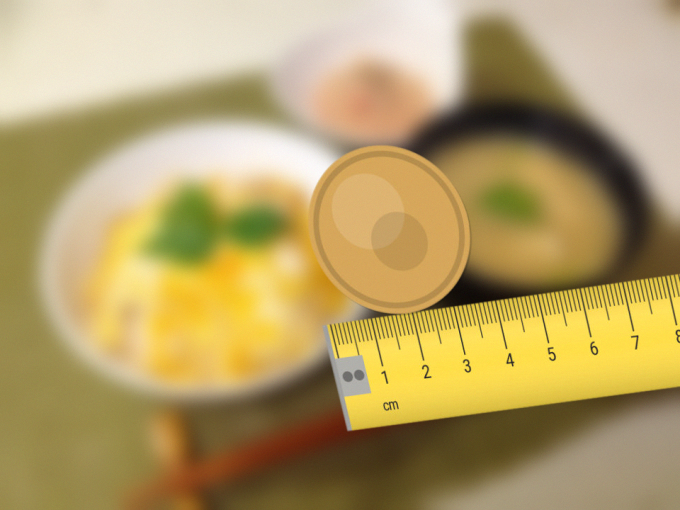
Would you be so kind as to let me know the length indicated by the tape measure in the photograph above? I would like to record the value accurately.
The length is 3.8 cm
